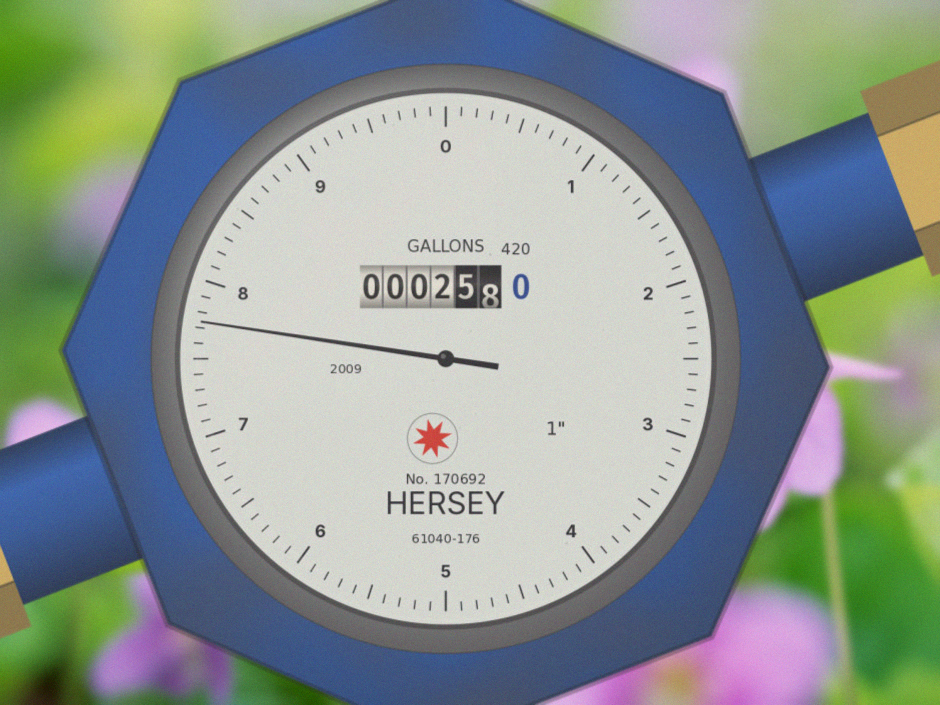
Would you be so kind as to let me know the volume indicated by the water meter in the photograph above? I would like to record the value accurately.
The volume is 2577.7 gal
